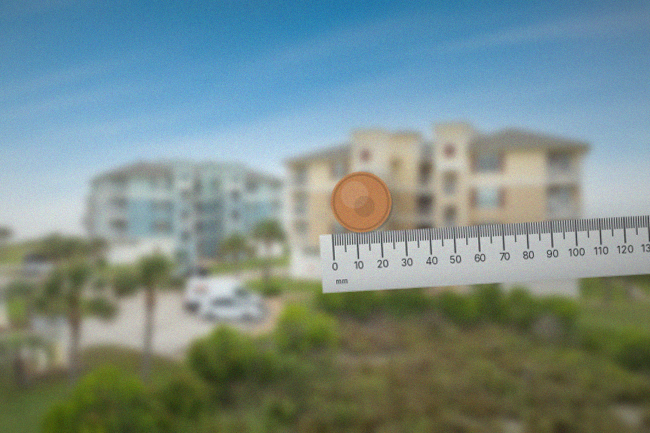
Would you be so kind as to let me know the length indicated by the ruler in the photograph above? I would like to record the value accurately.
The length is 25 mm
